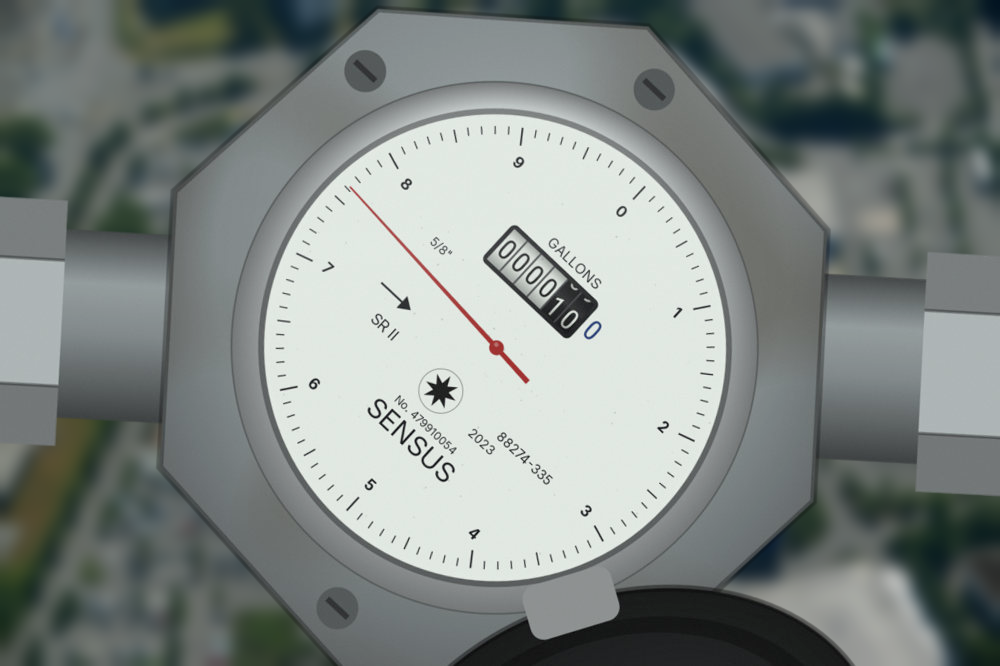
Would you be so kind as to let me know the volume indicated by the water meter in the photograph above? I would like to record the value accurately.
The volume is 97.6 gal
